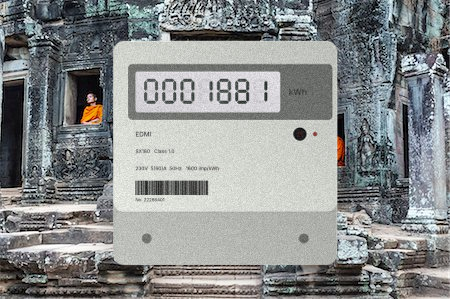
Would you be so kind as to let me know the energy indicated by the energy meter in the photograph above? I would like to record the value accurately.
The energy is 1881 kWh
